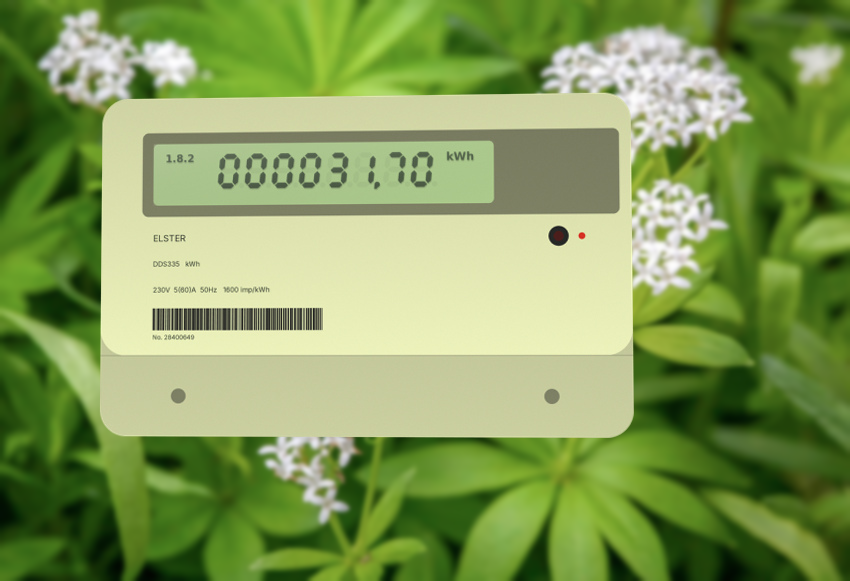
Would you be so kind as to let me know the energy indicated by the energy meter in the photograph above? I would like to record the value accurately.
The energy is 31.70 kWh
